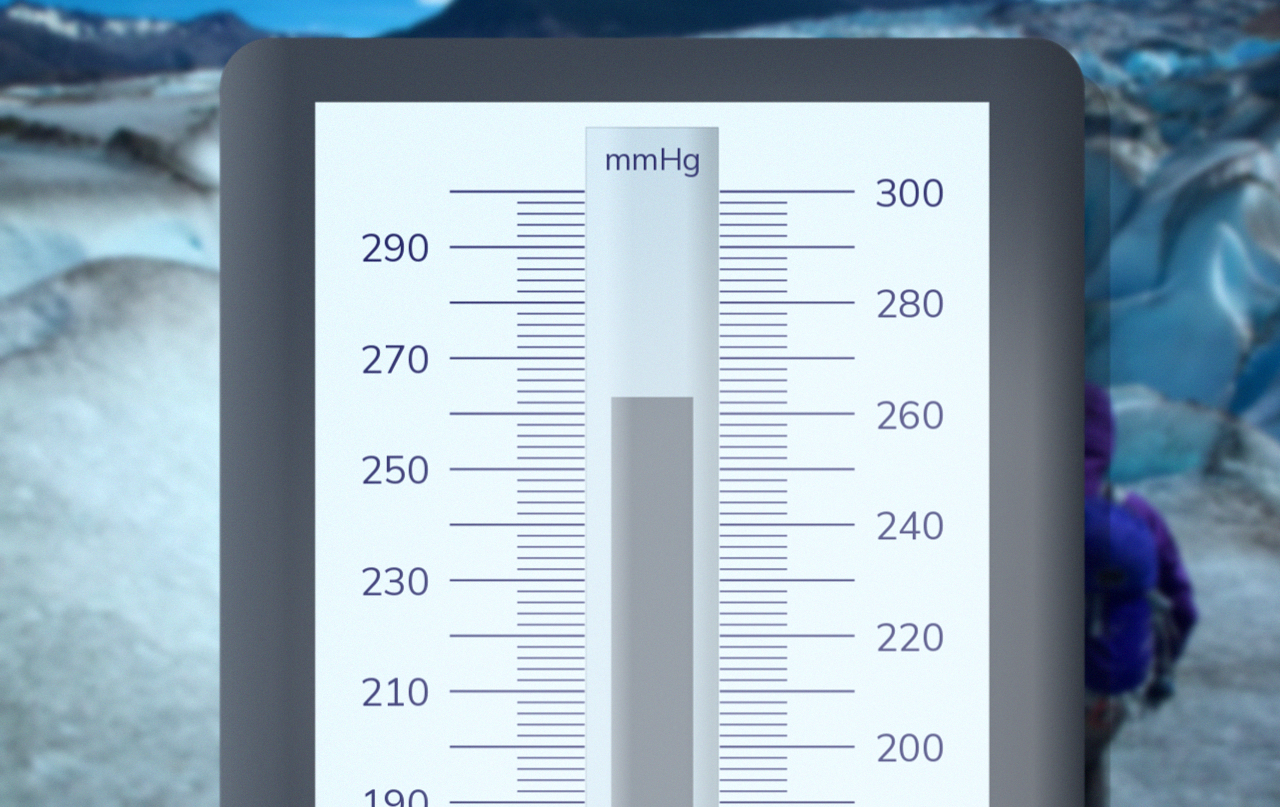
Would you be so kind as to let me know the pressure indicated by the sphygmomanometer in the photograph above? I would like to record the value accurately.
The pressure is 263 mmHg
